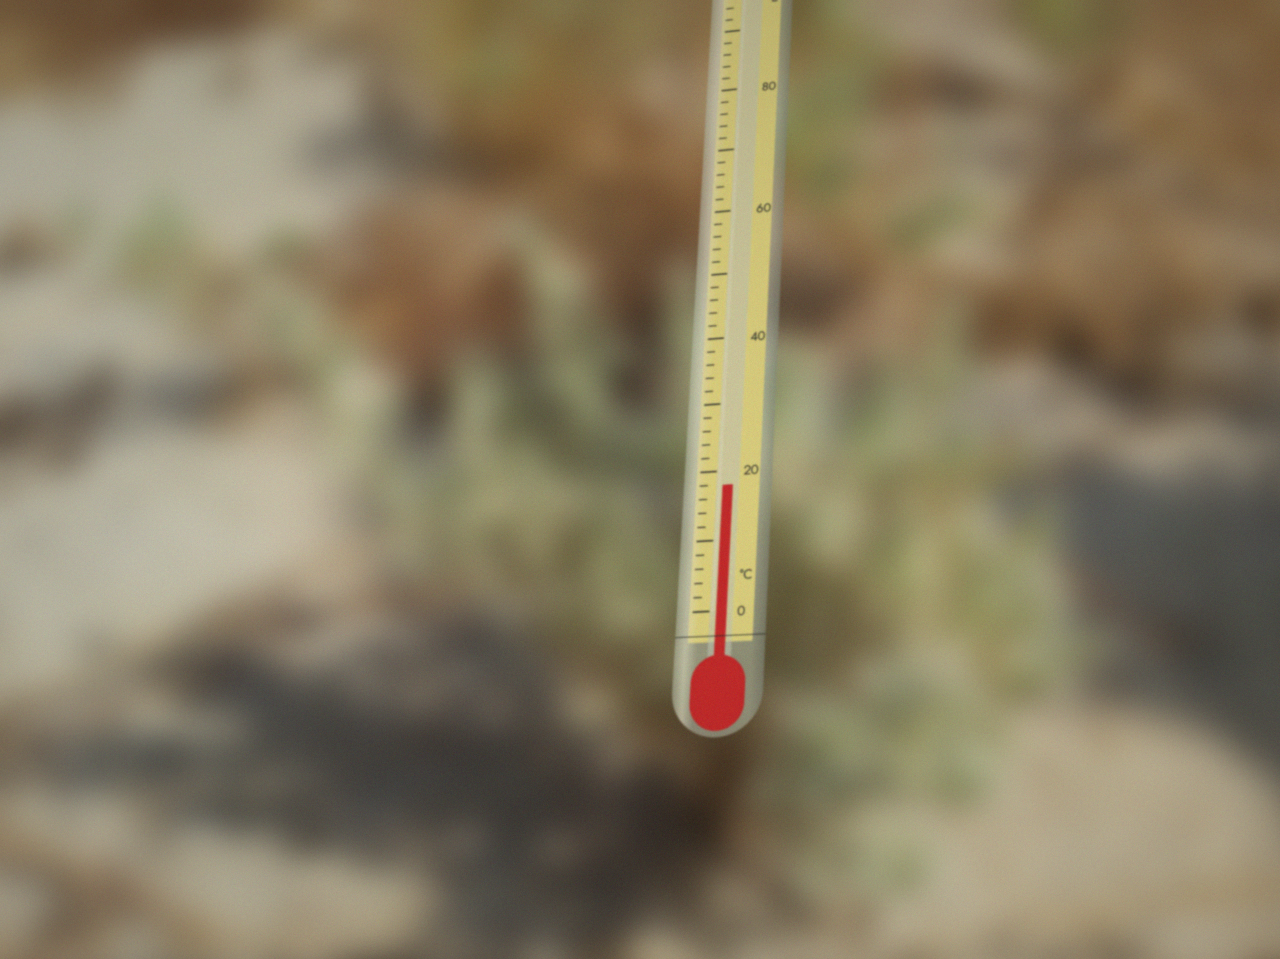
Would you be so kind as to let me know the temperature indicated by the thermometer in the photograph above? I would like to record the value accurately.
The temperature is 18 °C
